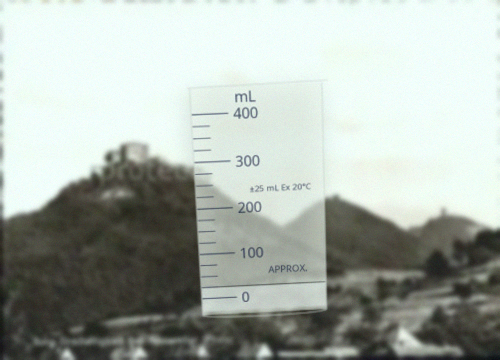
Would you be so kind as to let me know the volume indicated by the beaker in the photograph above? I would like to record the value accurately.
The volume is 25 mL
